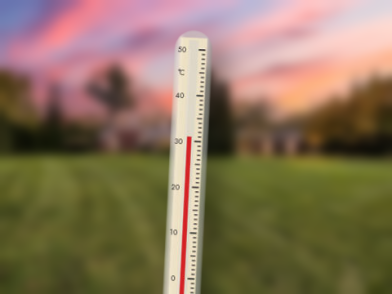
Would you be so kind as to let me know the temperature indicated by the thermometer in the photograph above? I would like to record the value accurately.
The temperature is 31 °C
